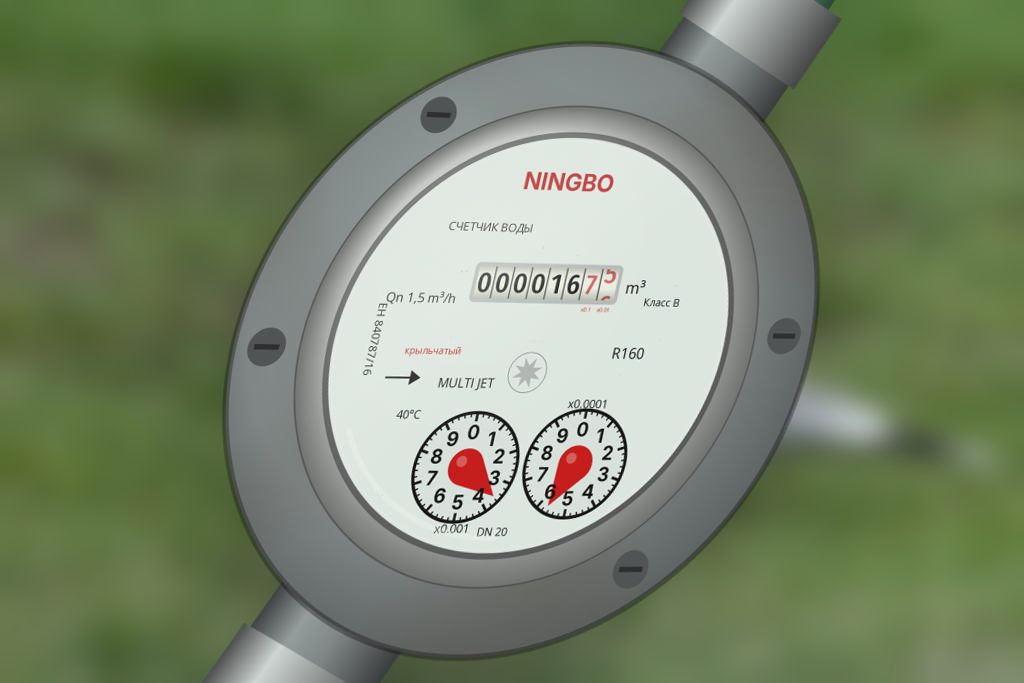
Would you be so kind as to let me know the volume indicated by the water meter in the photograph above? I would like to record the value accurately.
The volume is 16.7535 m³
